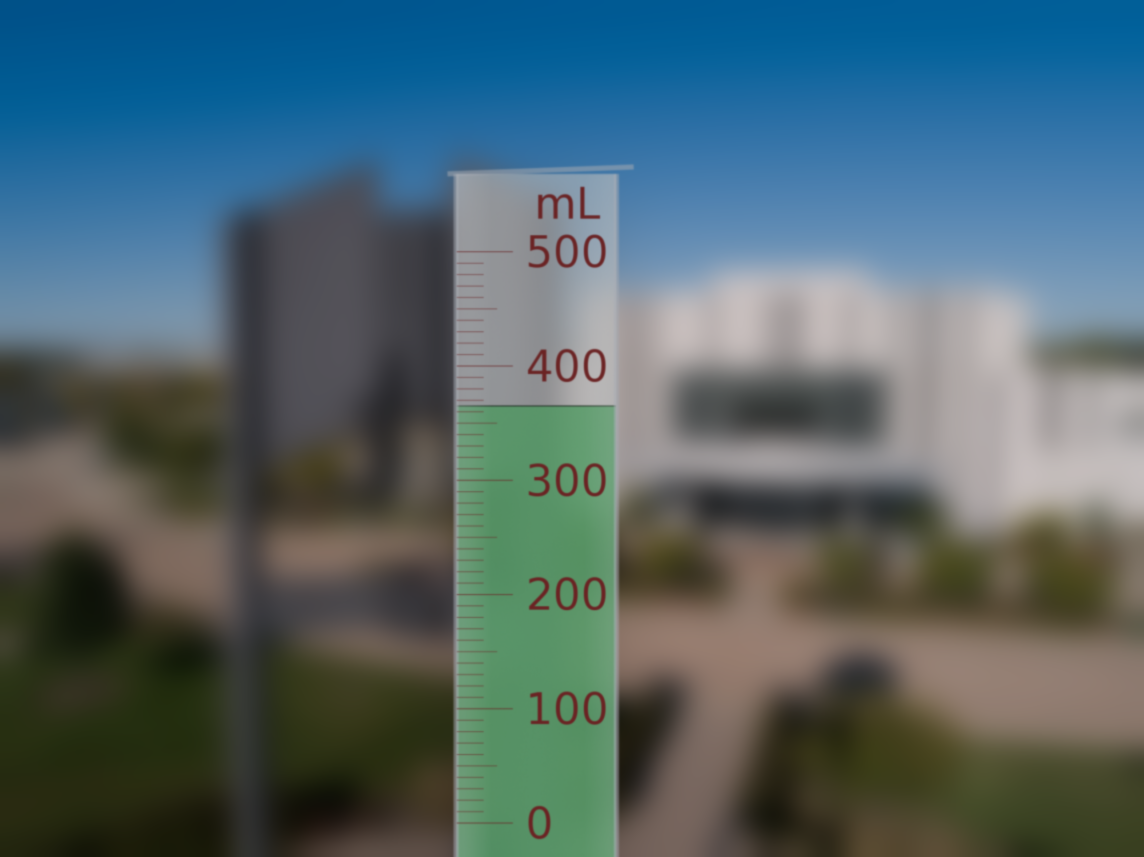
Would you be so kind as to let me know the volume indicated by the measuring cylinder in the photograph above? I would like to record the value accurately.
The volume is 365 mL
